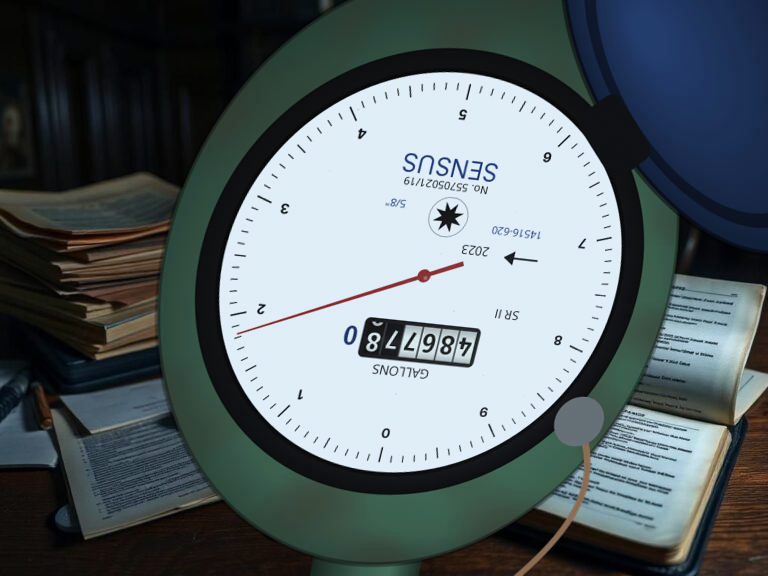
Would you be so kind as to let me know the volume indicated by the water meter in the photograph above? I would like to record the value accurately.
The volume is 4867781.8 gal
